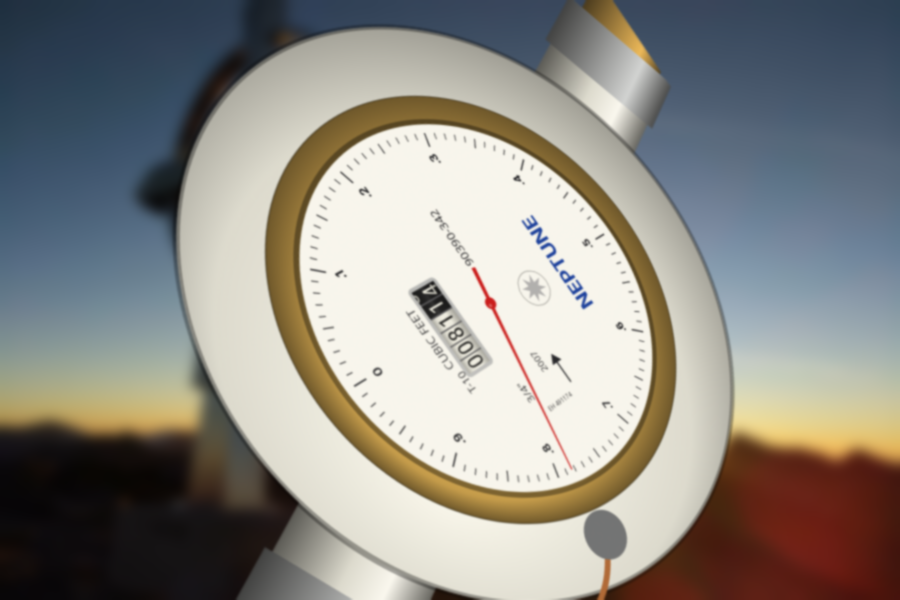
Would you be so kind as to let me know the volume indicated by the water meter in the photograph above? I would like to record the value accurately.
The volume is 8113.78 ft³
